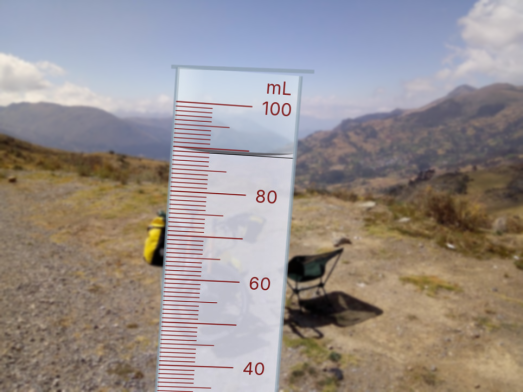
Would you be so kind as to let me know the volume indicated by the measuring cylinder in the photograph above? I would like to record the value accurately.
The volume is 89 mL
